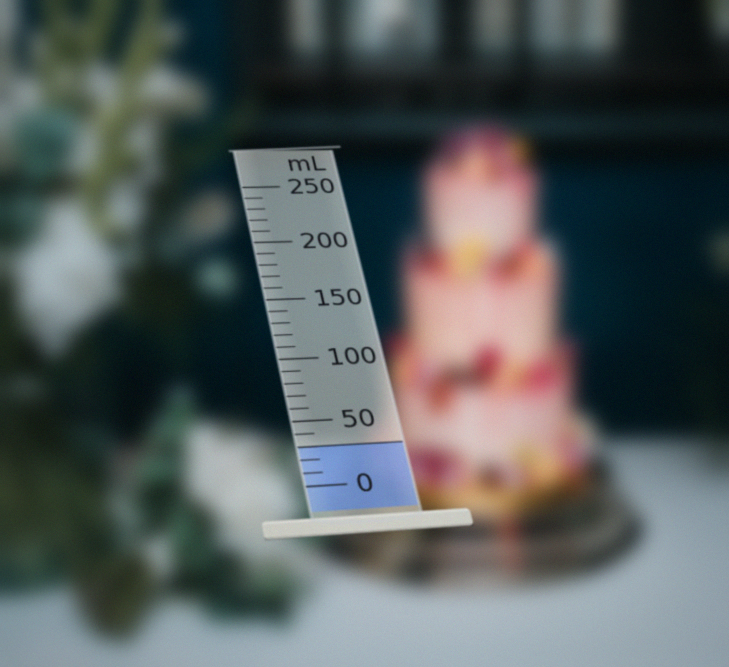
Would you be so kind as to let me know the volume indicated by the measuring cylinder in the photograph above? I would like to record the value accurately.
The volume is 30 mL
